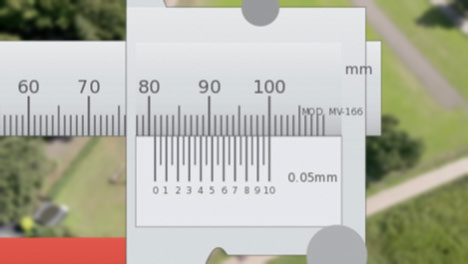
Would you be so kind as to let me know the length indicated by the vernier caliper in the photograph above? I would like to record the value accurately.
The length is 81.0 mm
